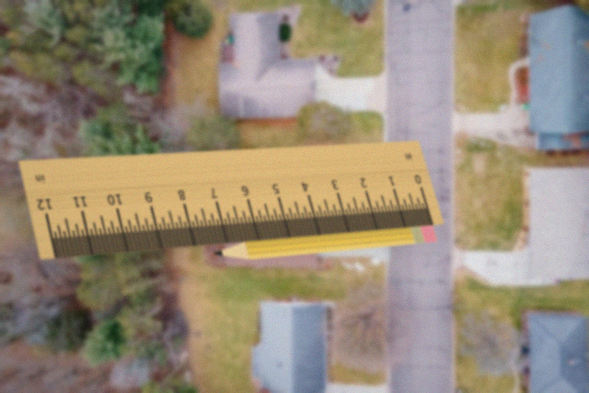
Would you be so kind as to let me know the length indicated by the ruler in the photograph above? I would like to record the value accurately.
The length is 7.5 in
